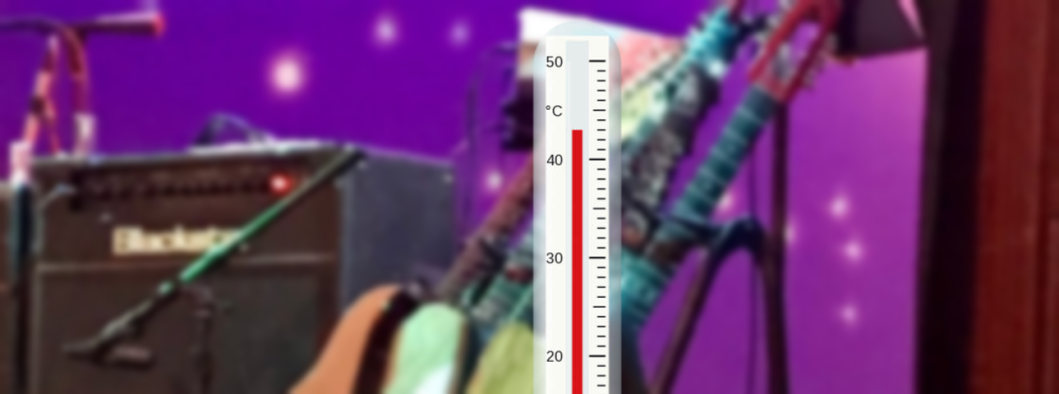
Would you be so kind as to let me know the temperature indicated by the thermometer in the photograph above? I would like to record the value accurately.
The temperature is 43 °C
